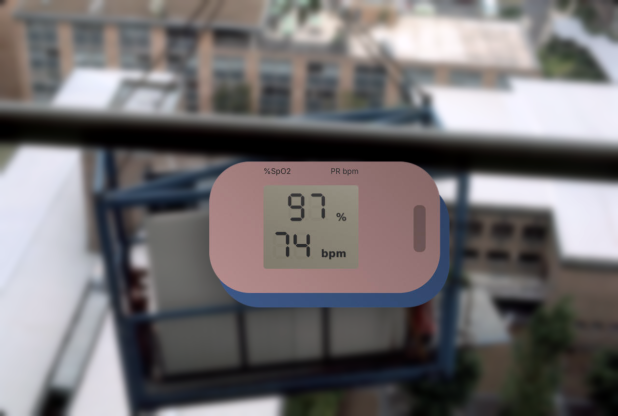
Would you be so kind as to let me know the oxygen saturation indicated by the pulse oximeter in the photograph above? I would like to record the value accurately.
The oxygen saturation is 97 %
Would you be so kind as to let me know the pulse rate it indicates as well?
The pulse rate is 74 bpm
